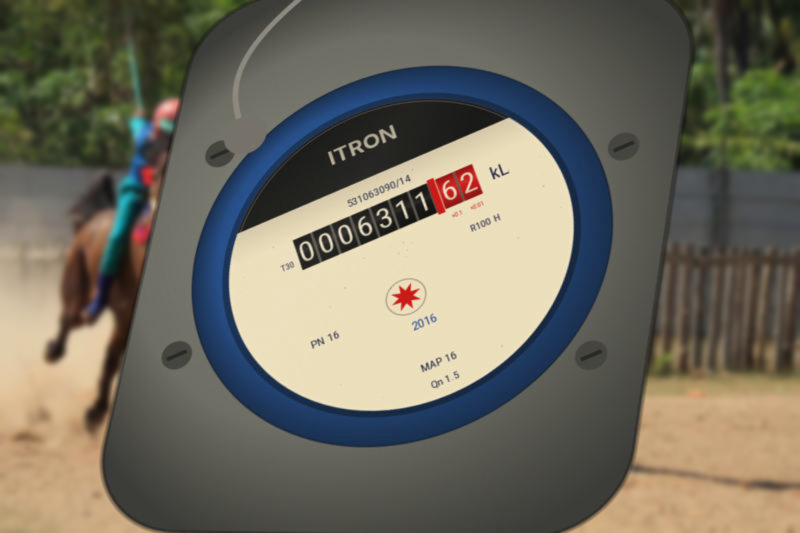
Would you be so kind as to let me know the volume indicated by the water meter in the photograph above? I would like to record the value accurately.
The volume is 6311.62 kL
